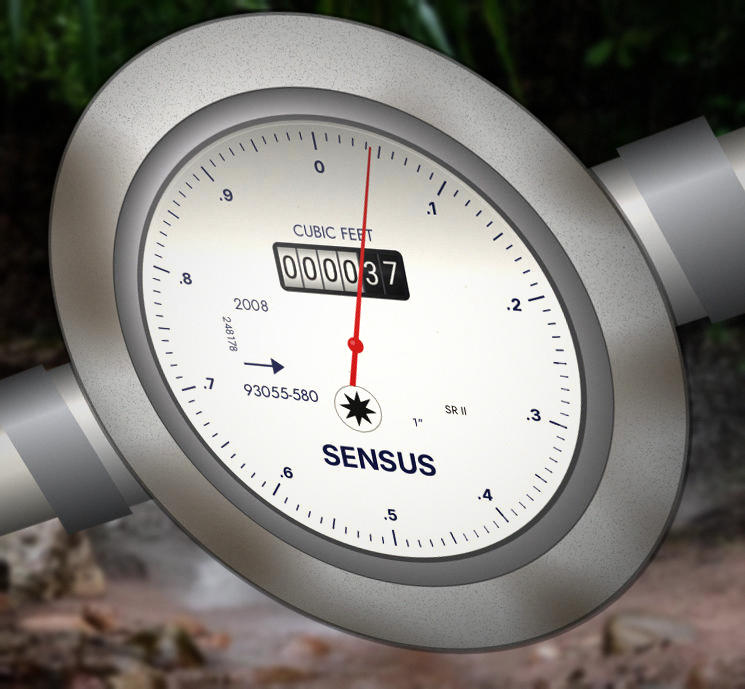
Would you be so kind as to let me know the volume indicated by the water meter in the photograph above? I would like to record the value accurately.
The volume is 37.04 ft³
